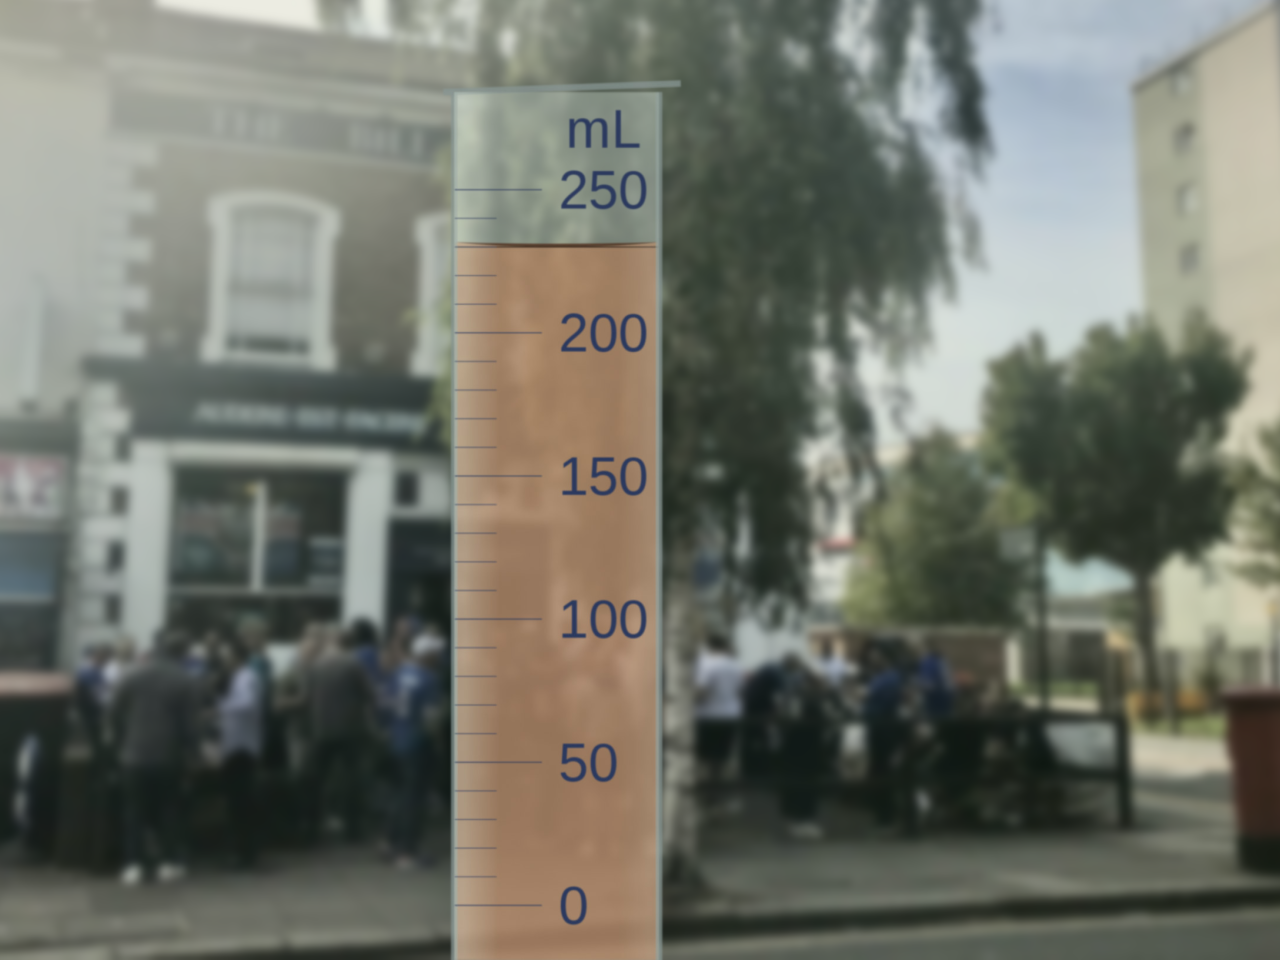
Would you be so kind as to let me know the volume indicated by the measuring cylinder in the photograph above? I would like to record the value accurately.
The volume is 230 mL
